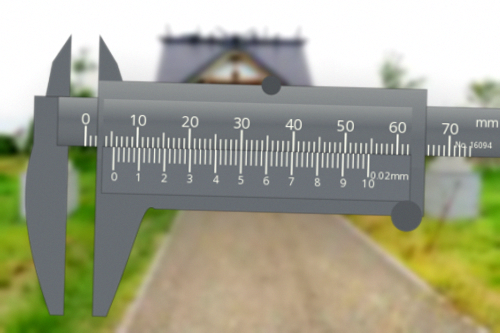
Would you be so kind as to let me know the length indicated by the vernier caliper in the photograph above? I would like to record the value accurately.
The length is 5.5 mm
